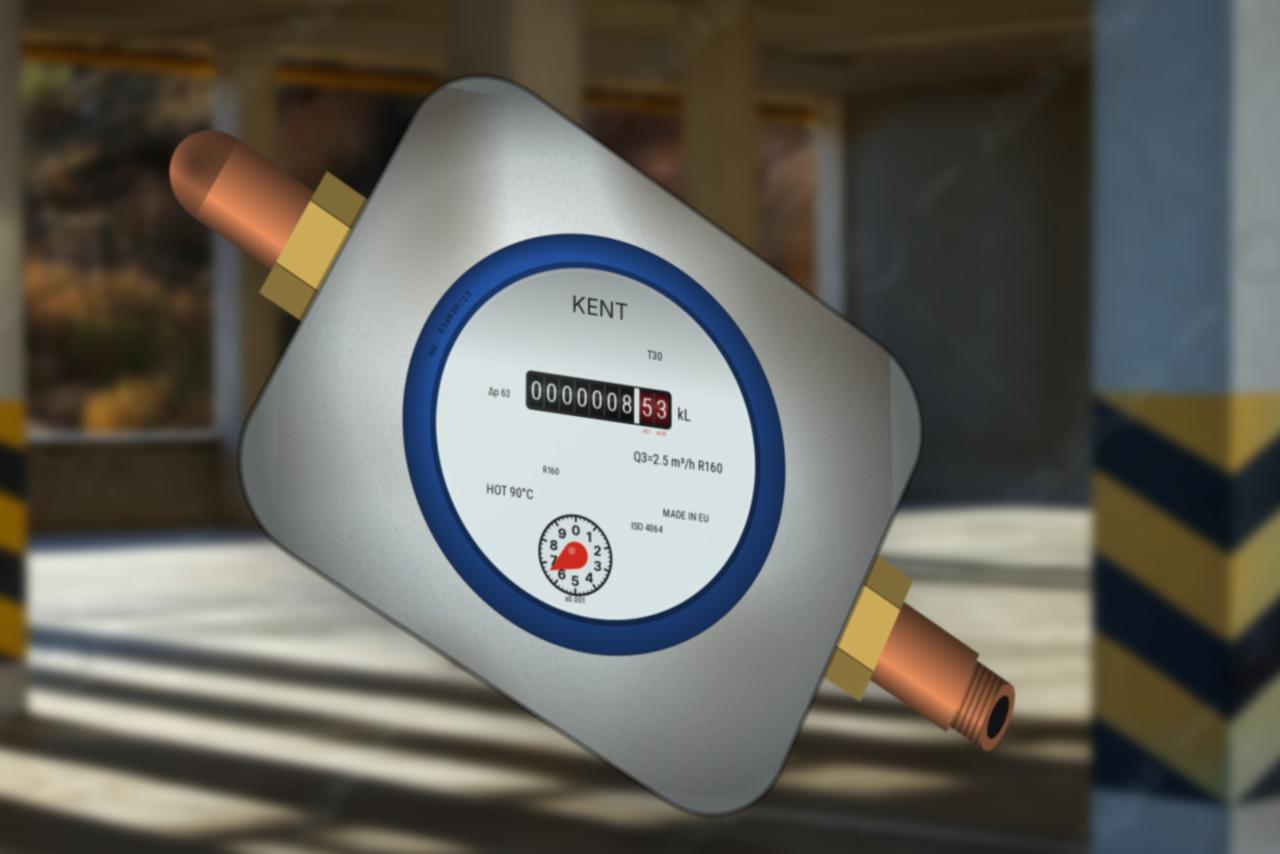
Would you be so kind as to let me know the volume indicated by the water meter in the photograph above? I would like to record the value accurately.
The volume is 8.536 kL
